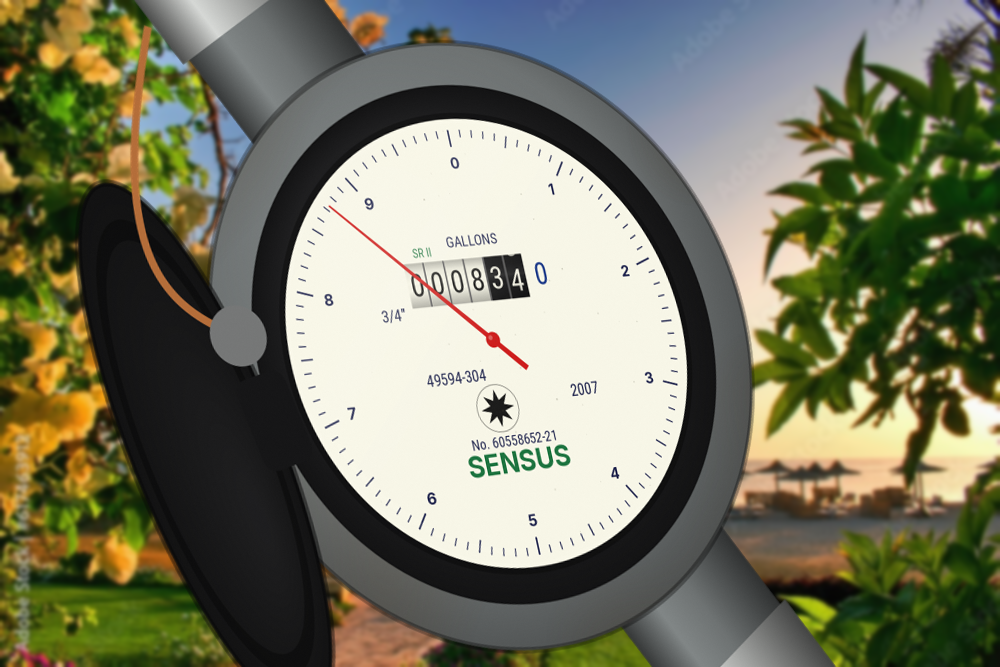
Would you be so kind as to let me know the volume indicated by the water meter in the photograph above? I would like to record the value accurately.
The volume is 8338.7 gal
